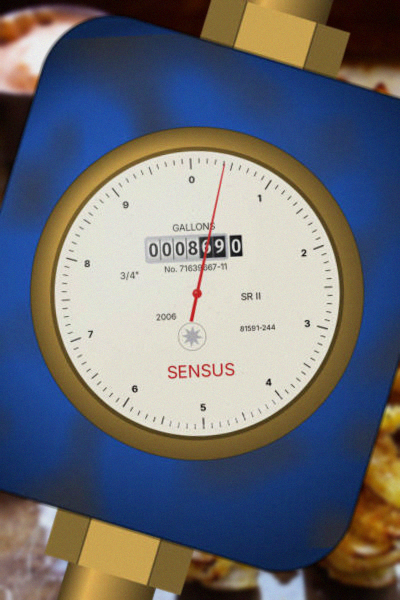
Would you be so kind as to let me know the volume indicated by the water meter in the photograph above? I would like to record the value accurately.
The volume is 8690.4 gal
